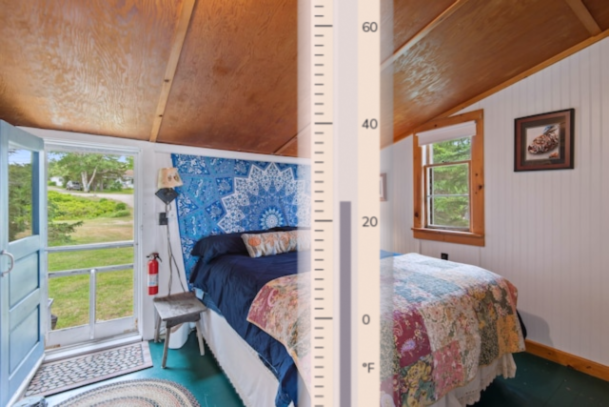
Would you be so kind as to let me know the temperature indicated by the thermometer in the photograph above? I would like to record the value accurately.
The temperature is 24 °F
